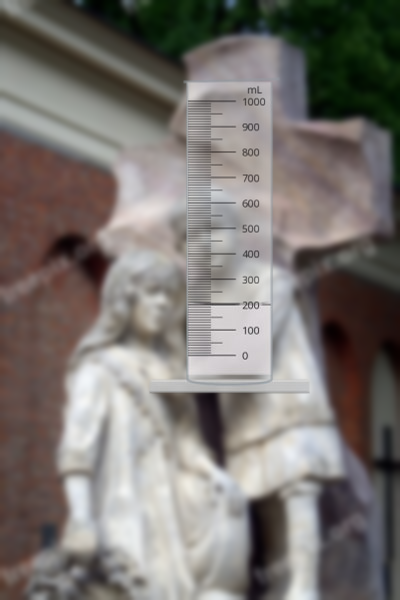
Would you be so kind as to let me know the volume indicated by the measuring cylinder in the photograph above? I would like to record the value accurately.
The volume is 200 mL
